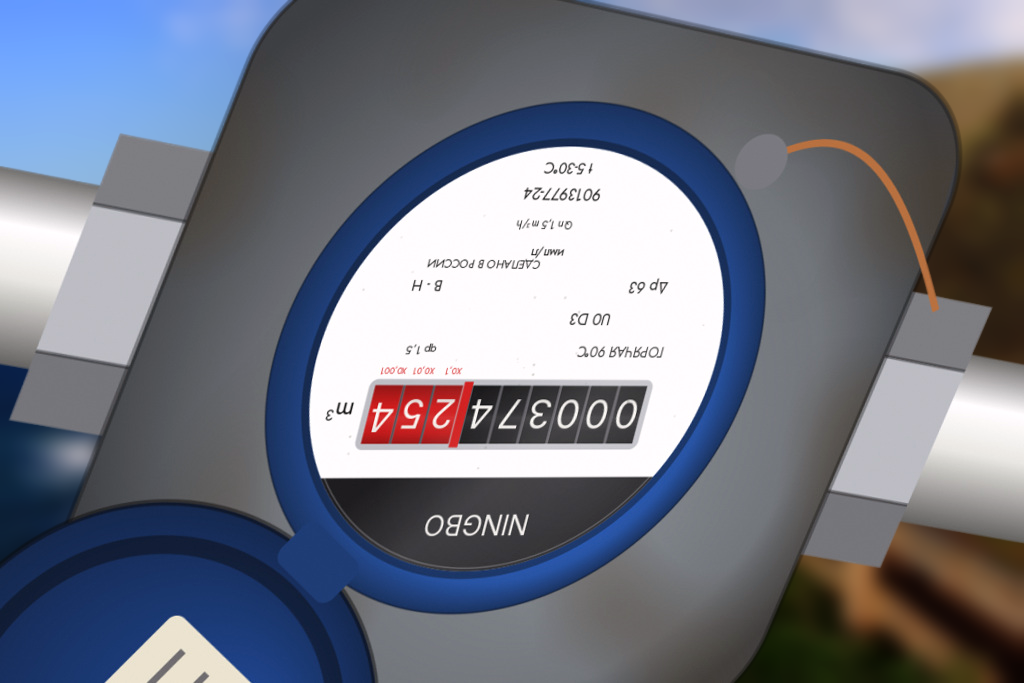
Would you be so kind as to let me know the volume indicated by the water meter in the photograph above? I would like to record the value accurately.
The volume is 374.254 m³
